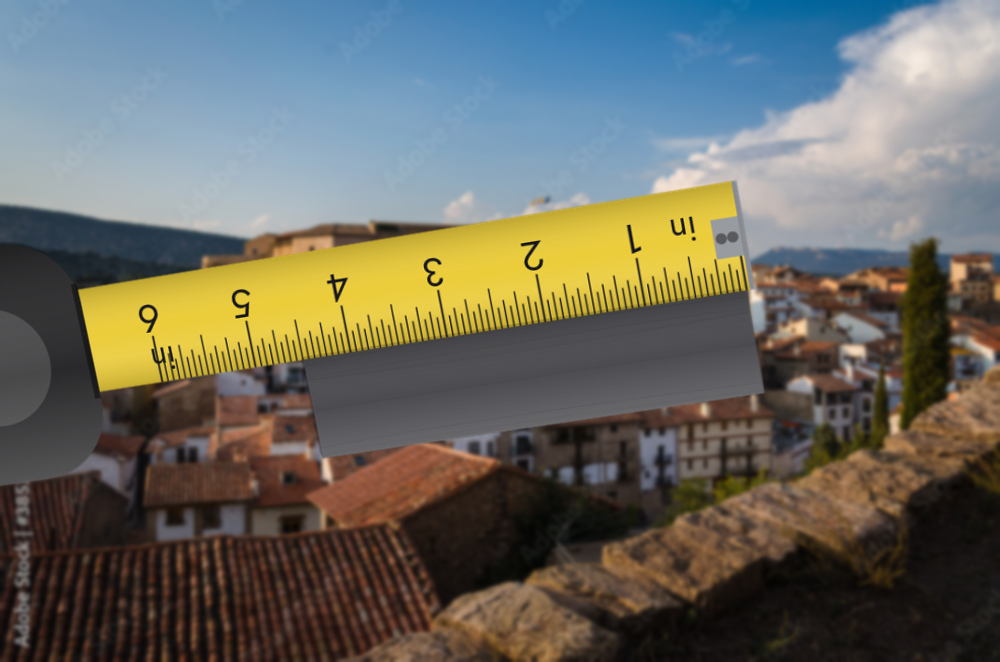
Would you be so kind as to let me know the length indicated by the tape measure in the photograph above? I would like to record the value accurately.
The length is 4.5 in
